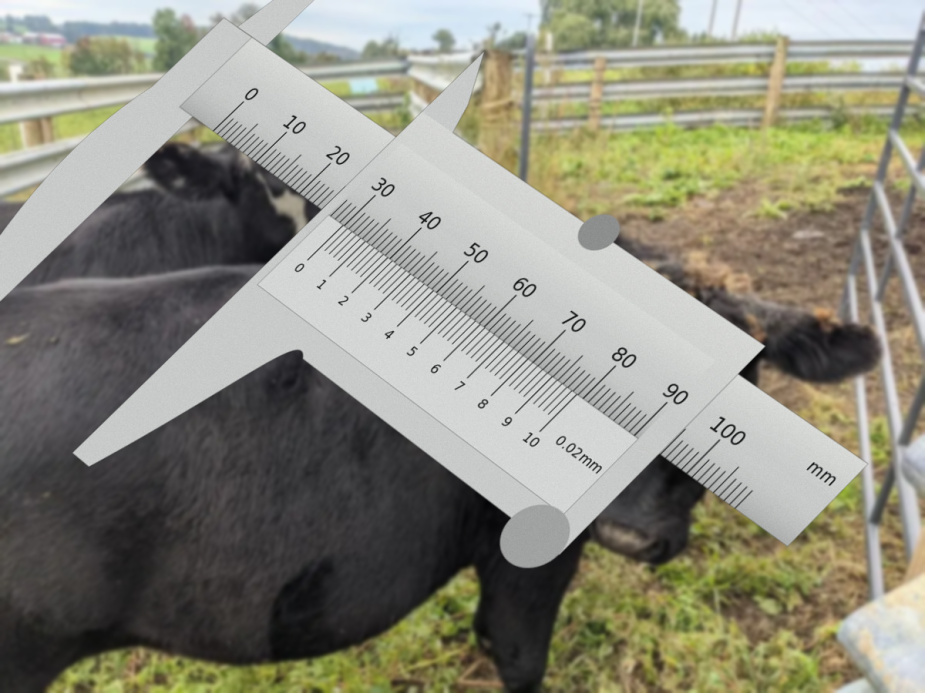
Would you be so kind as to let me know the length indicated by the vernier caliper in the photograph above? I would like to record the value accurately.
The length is 29.8 mm
